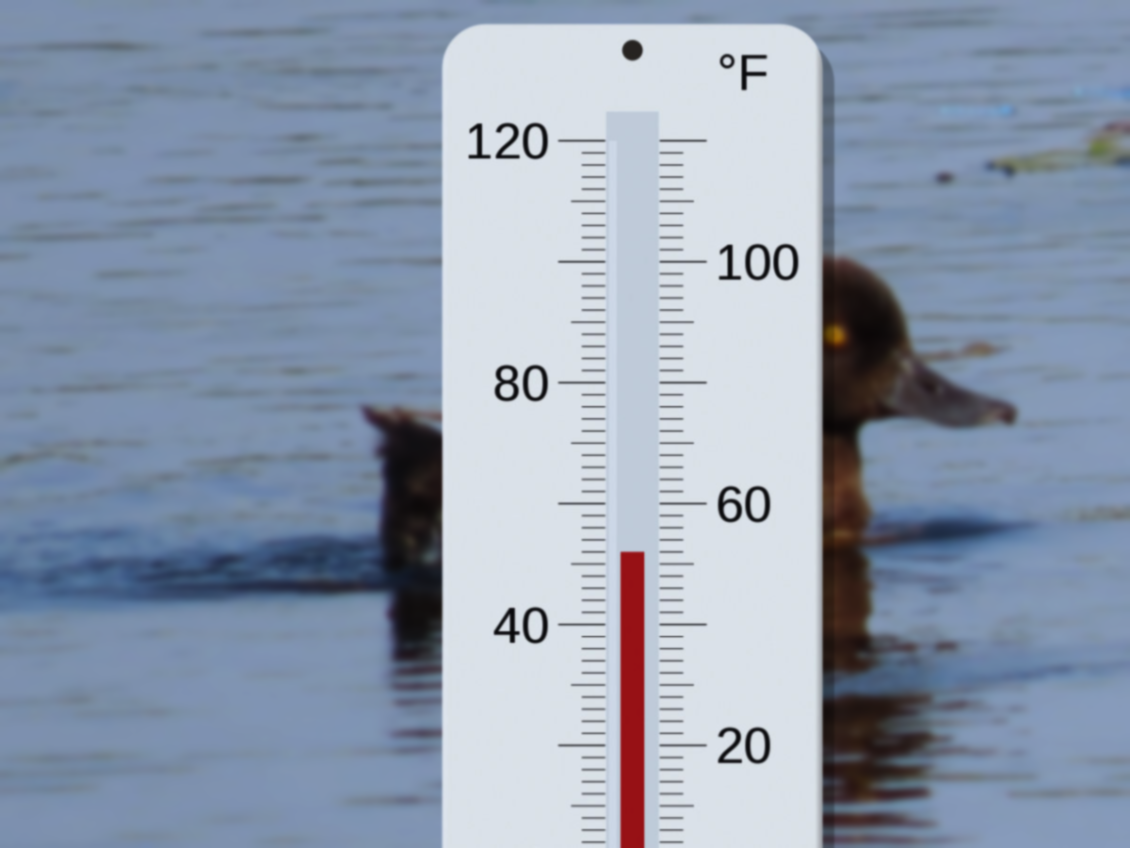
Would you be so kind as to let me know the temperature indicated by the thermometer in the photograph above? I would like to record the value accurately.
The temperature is 52 °F
